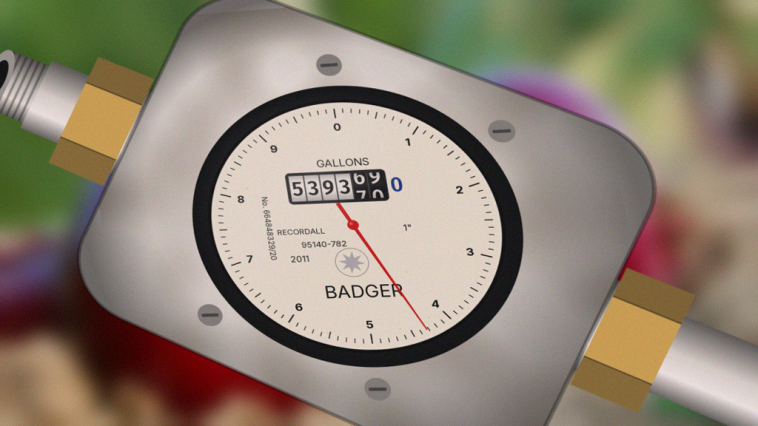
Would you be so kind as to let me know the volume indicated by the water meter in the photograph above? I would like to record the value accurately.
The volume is 5393694.3 gal
